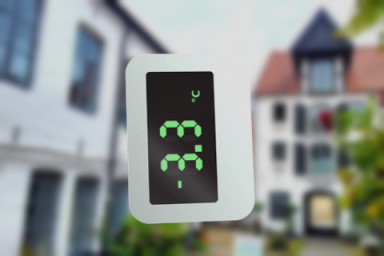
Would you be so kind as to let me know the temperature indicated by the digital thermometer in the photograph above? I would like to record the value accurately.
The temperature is -3.3 °C
